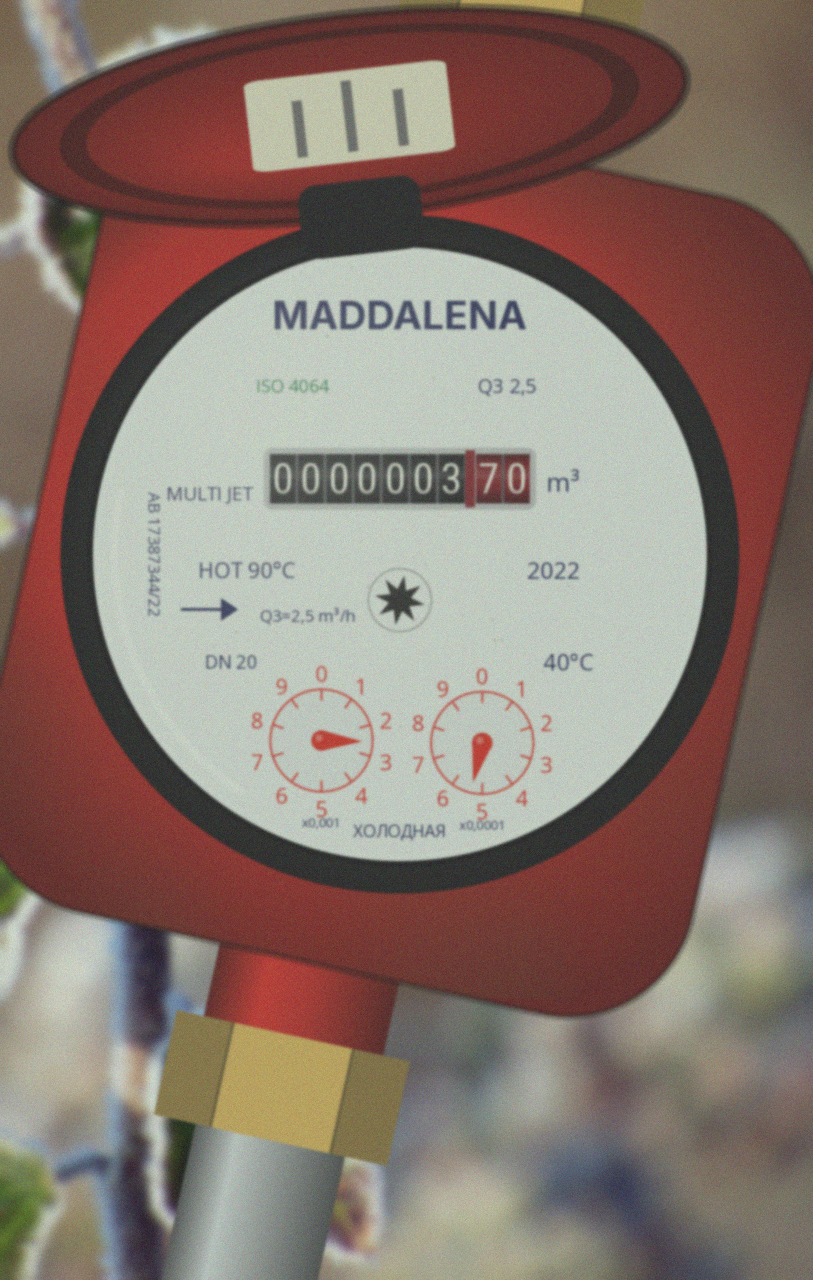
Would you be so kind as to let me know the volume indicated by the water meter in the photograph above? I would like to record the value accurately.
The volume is 3.7025 m³
